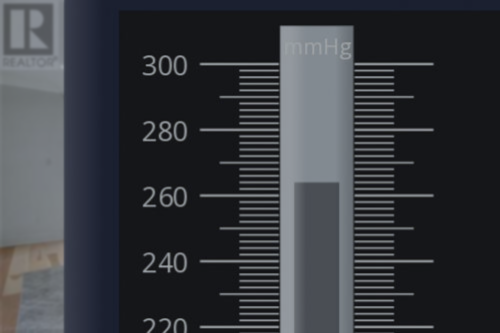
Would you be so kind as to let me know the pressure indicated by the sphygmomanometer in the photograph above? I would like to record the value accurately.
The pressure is 264 mmHg
